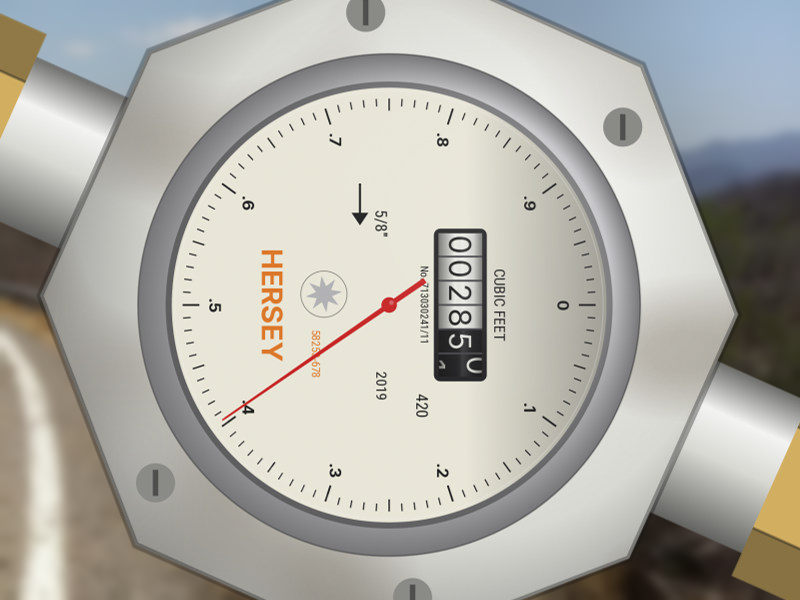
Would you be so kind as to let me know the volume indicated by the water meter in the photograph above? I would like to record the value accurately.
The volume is 2850.40 ft³
